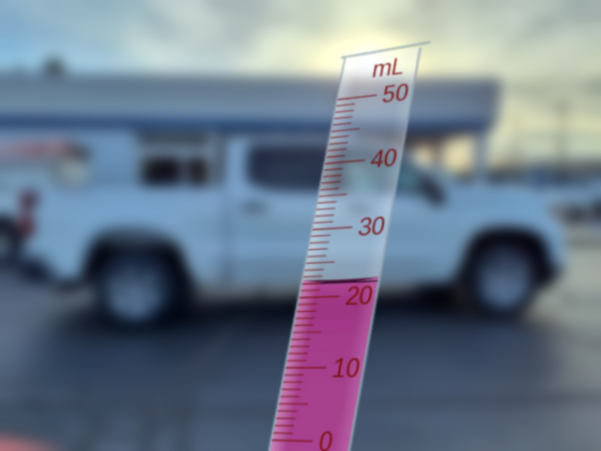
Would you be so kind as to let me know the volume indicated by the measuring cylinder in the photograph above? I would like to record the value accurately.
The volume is 22 mL
